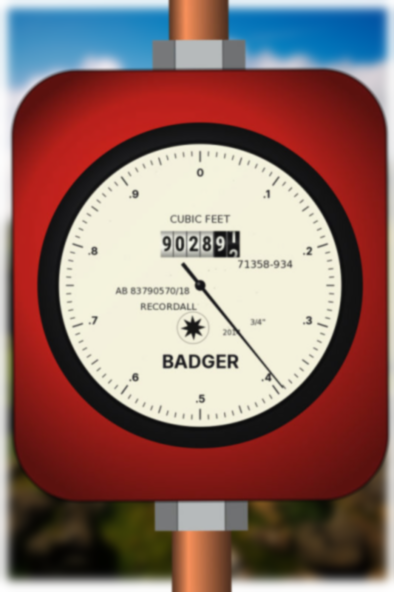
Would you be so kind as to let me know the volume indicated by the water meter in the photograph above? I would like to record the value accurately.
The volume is 902891.39 ft³
